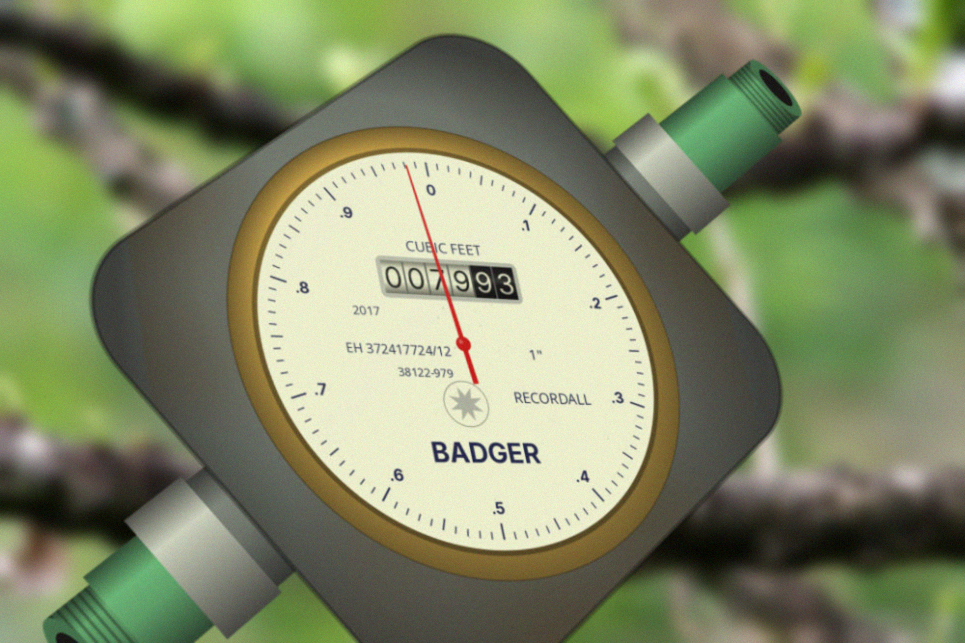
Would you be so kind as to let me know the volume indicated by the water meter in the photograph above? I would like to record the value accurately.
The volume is 7992.98 ft³
